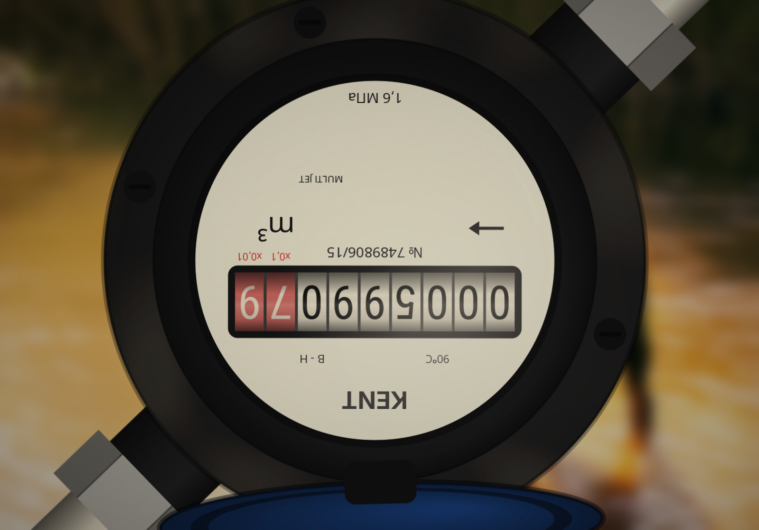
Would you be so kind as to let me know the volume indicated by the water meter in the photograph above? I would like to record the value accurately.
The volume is 5990.79 m³
